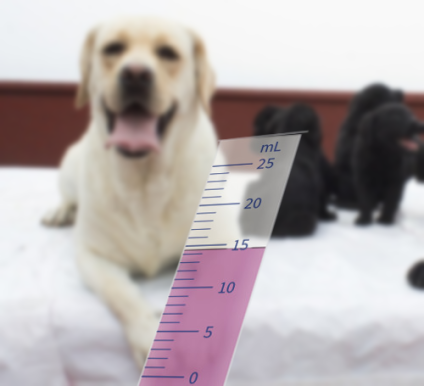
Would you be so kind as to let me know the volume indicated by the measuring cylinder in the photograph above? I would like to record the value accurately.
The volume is 14.5 mL
